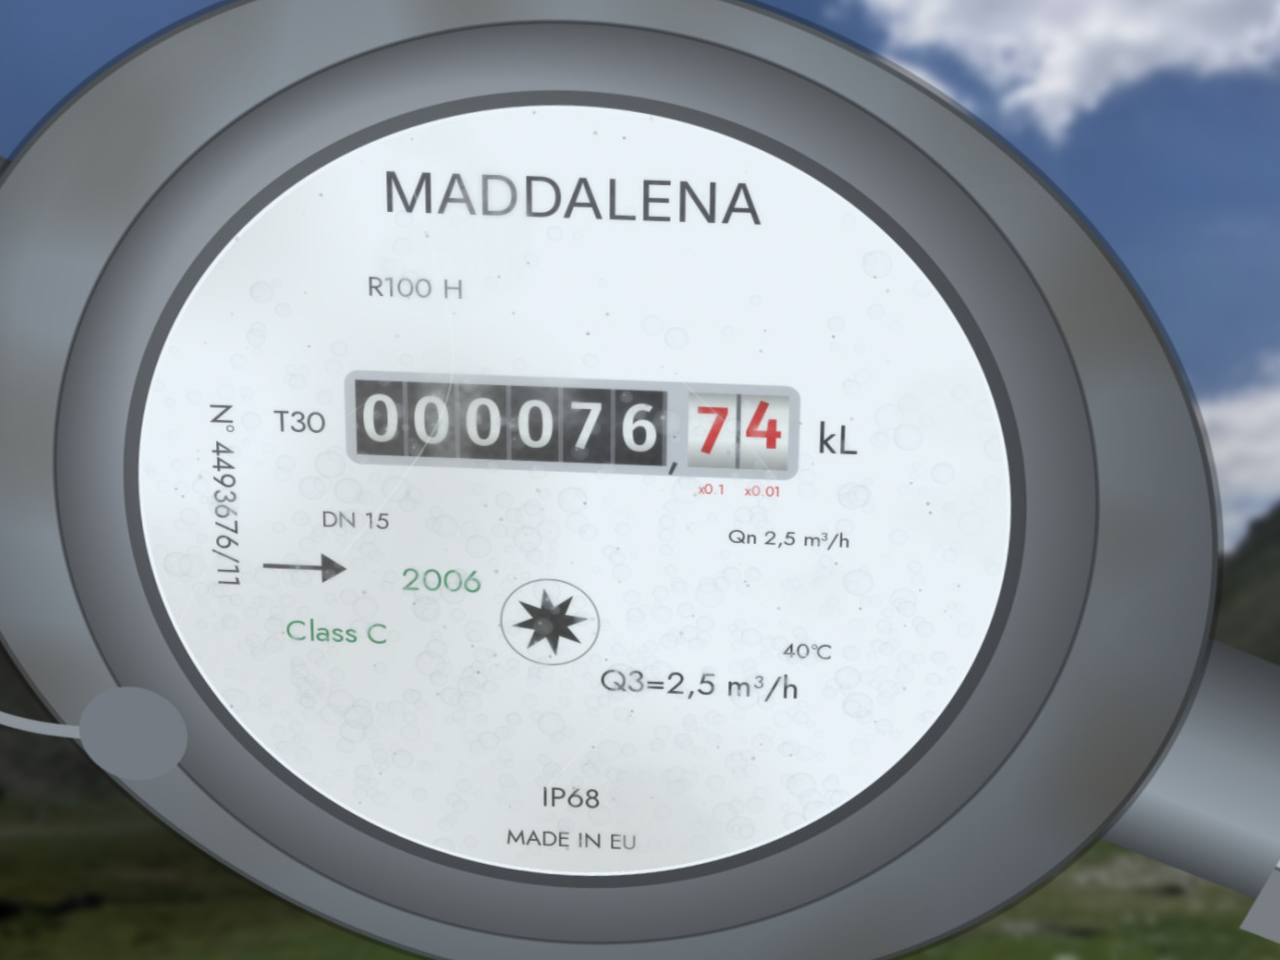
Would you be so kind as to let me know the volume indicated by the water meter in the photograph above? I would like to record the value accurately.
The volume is 76.74 kL
